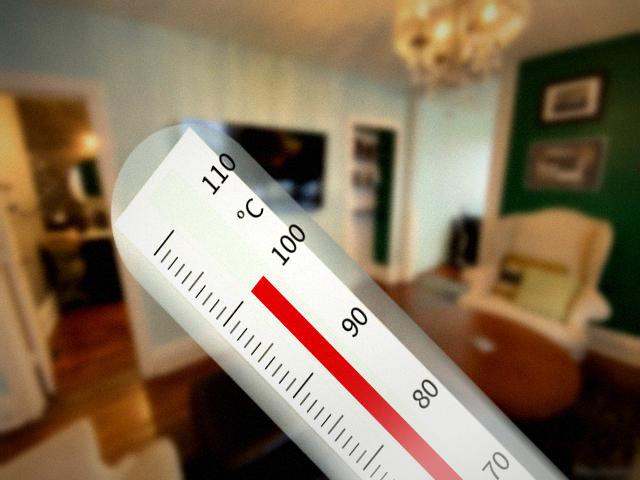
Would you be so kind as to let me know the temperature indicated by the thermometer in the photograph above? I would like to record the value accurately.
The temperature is 100 °C
